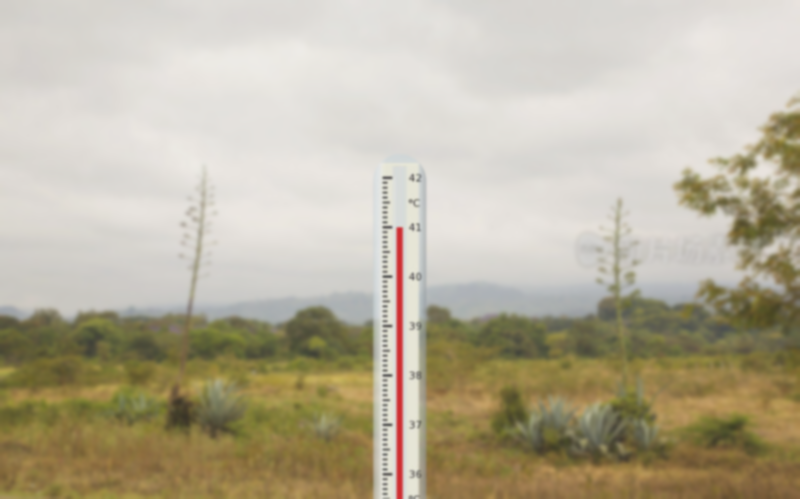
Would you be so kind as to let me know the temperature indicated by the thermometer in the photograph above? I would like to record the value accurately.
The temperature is 41 °C
